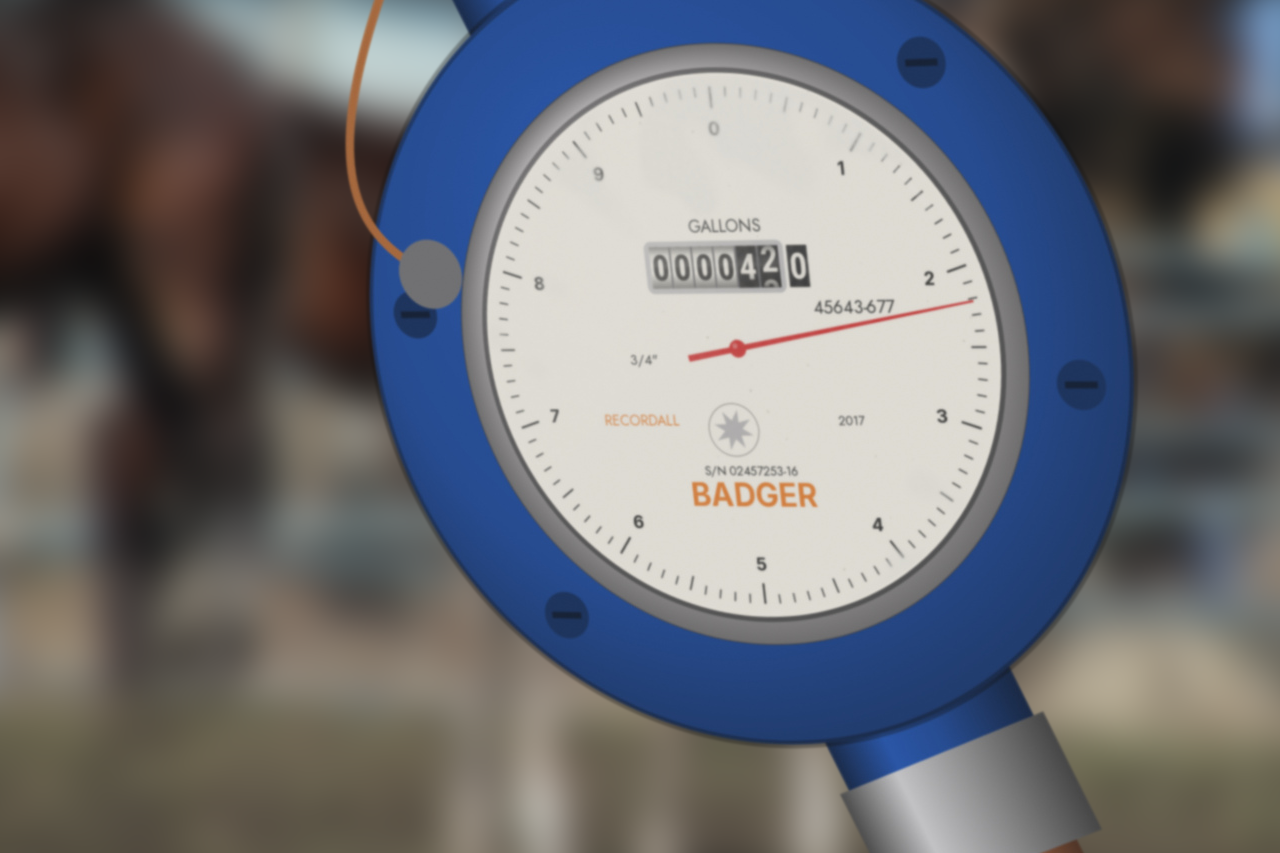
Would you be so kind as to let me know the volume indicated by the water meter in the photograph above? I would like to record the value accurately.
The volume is 422.2 gal
